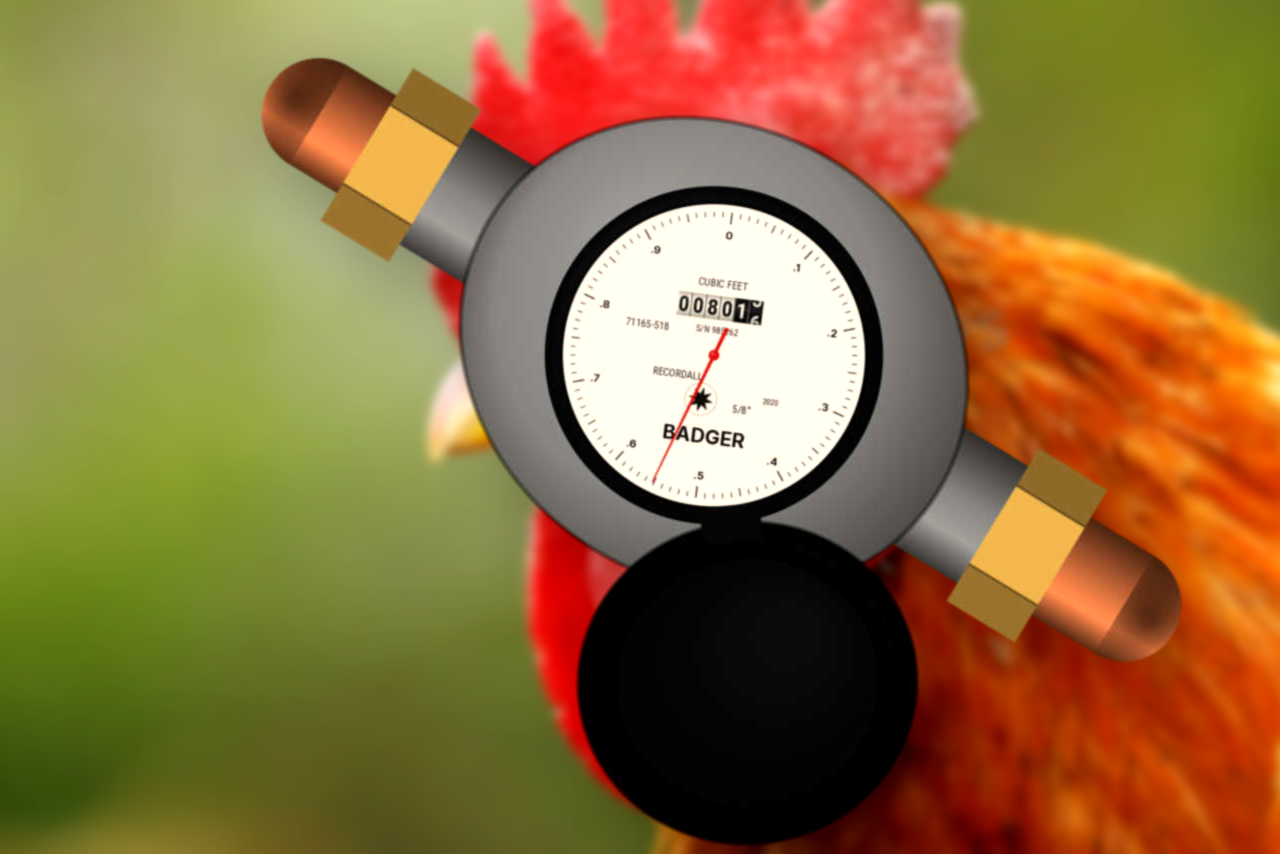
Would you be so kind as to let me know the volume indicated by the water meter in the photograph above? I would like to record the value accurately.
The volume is 8015.55 ft³
